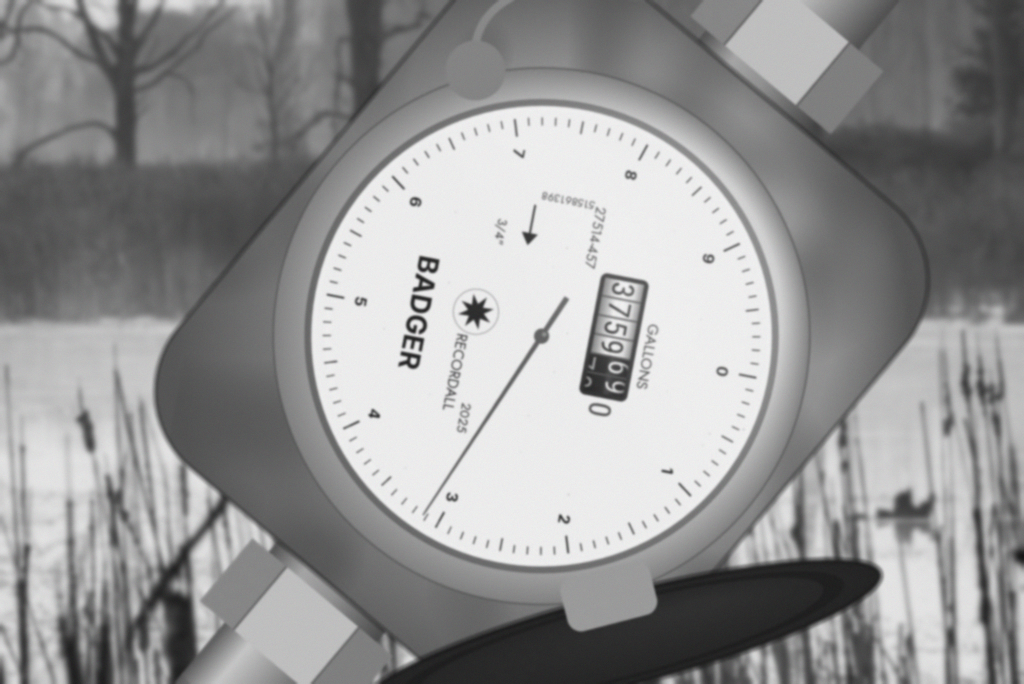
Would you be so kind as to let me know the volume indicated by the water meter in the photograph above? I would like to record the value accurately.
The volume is 3759693.1 gal
